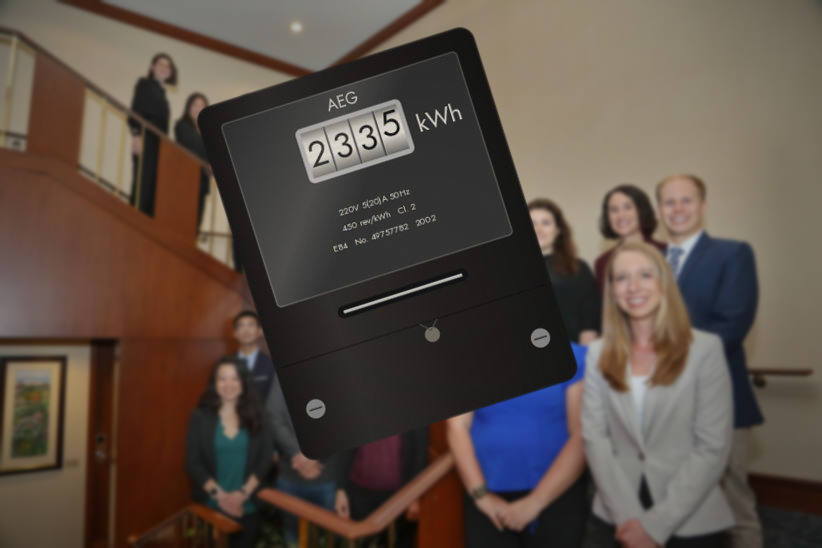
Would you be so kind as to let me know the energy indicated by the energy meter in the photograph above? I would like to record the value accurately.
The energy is 2335 kWh
